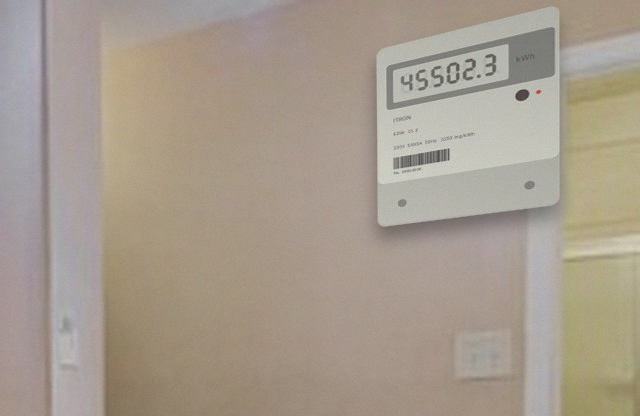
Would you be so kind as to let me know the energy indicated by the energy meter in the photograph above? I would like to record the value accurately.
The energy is 45502.3 kWh
